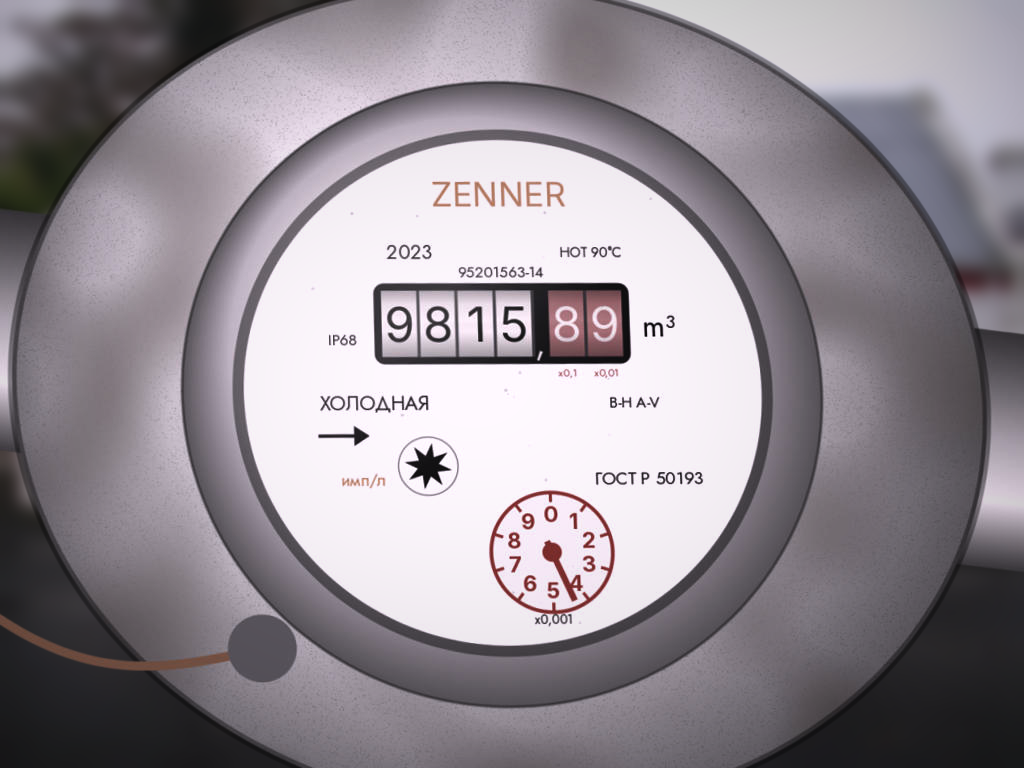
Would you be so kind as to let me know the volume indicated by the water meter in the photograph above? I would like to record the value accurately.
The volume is 9815.894 m³
